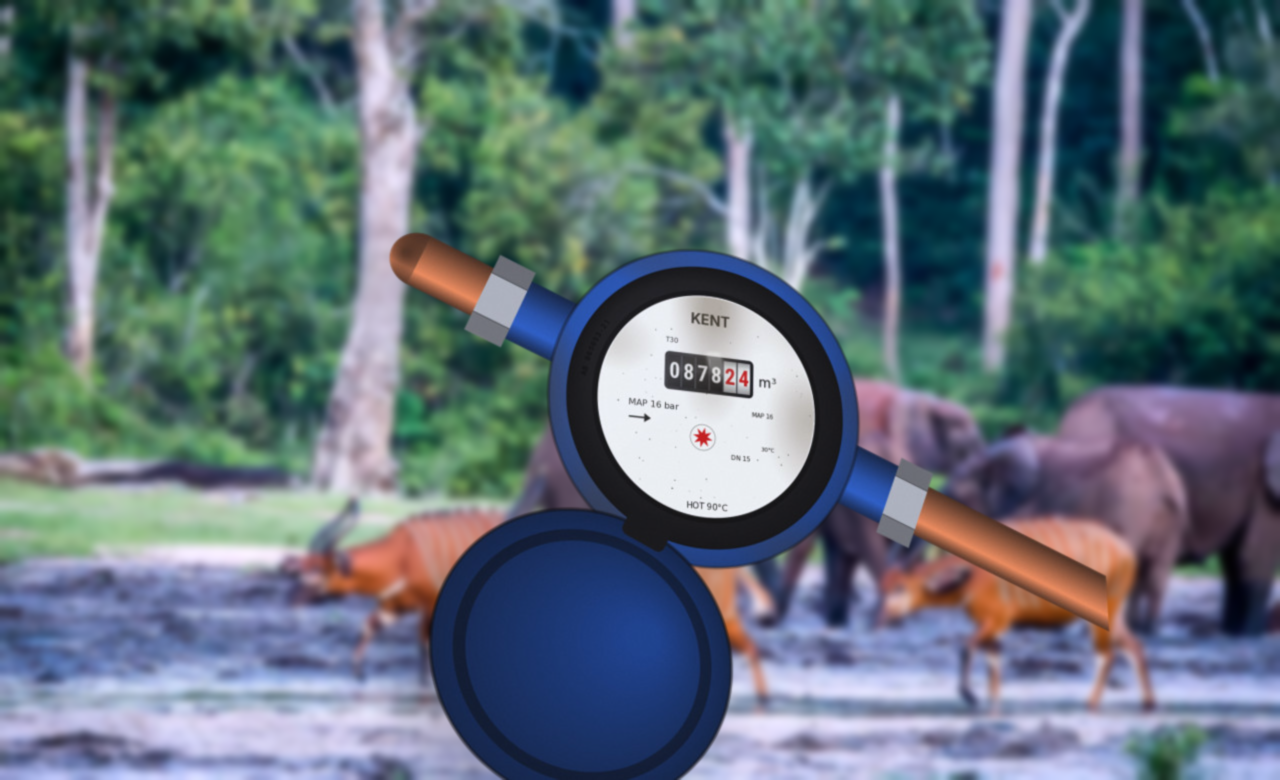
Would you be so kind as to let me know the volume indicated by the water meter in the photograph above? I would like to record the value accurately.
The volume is 878.24 m³
